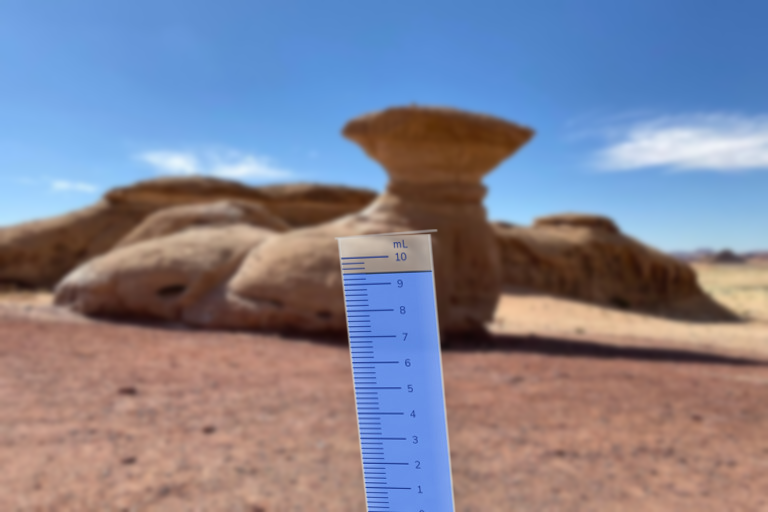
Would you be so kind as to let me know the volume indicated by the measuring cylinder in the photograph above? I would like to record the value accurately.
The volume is 9.4 mL
